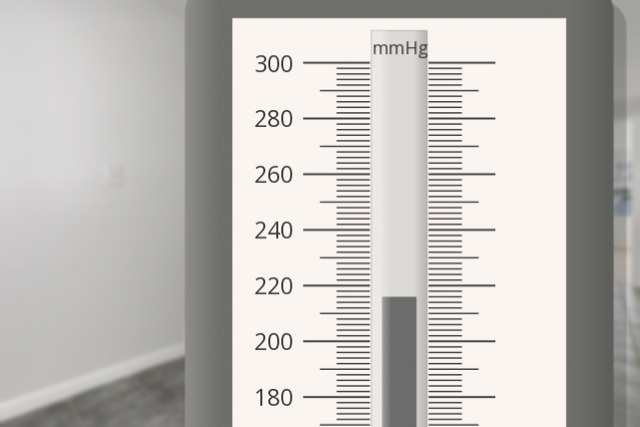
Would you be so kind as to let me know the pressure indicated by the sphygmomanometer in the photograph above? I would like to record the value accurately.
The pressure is 216 mmHg
